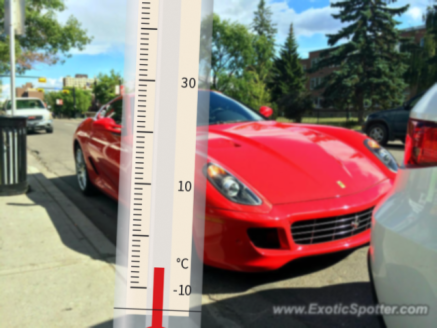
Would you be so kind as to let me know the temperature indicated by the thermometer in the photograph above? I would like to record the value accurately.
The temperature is -6 °C
